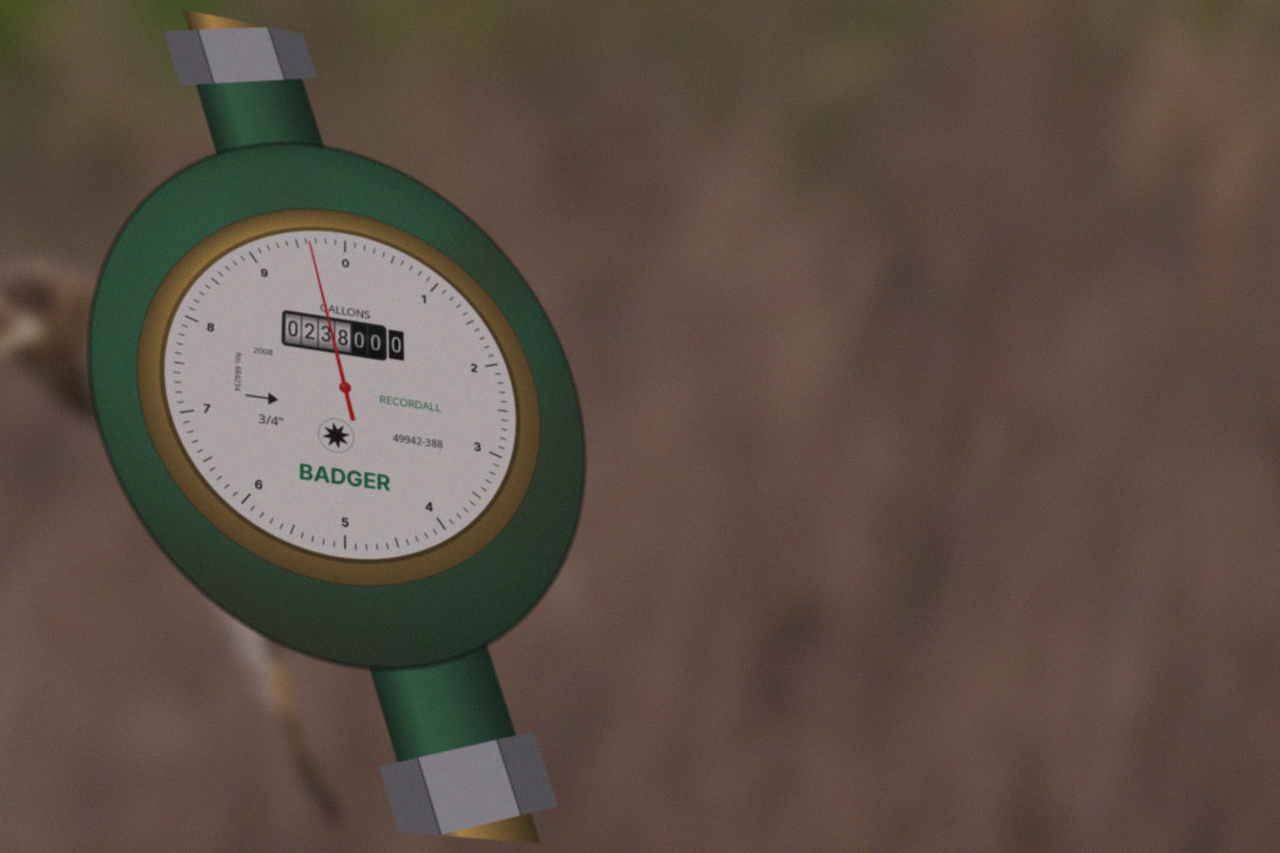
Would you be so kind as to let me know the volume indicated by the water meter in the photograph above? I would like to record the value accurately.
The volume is 237999.6 gal
